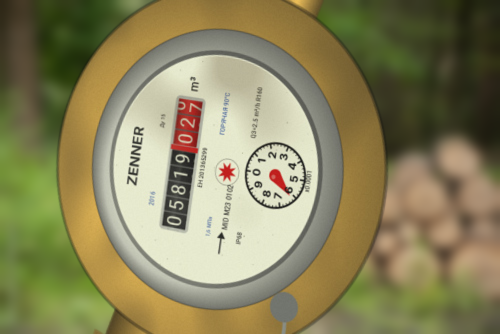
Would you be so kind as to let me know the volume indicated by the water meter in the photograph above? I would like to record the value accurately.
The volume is 5819.0266 m³
